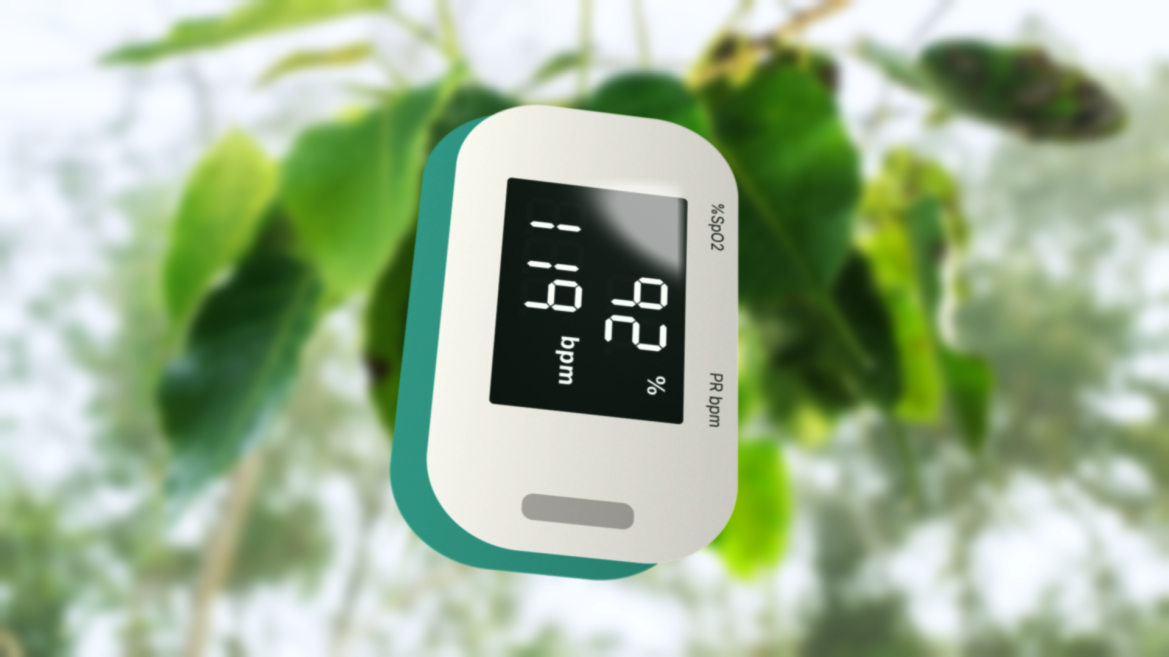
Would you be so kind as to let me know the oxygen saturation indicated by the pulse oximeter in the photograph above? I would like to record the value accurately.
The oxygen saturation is 92 %
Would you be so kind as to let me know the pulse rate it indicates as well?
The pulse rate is 119 bpm
